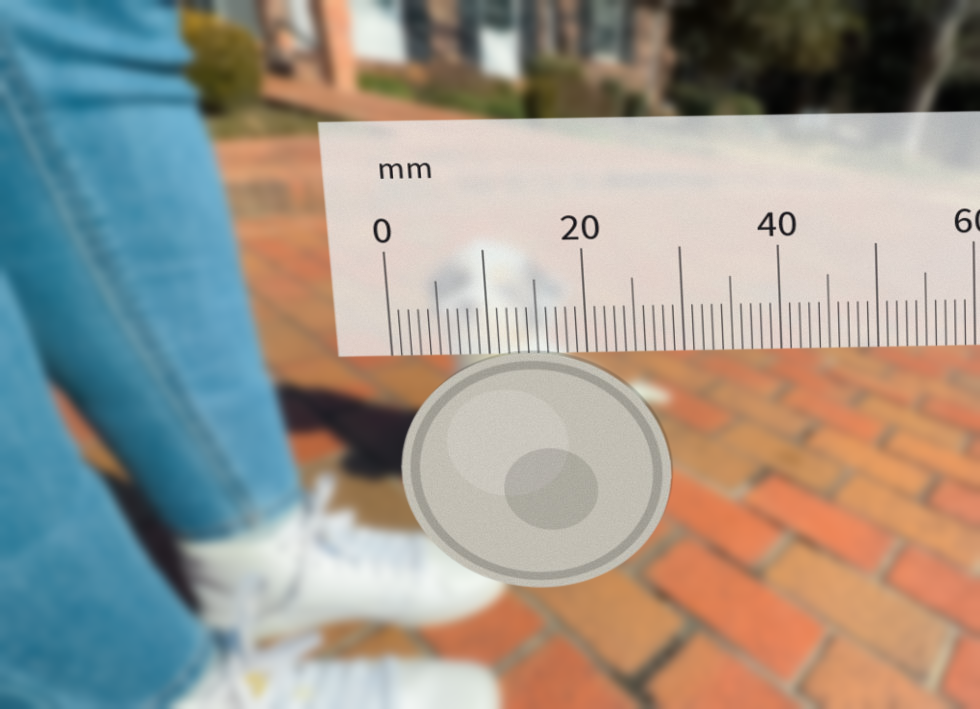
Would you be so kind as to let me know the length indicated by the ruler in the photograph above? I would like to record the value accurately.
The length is 28 mm
